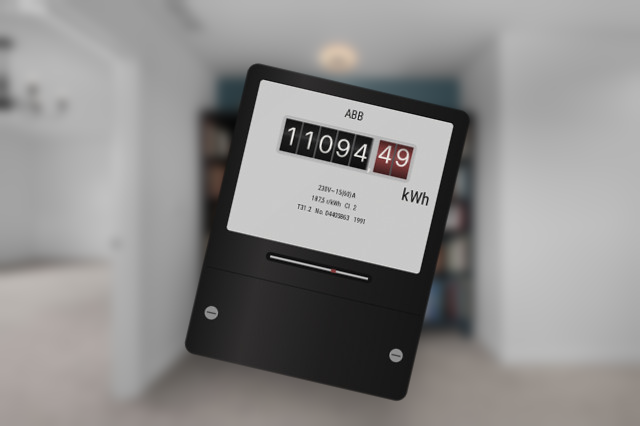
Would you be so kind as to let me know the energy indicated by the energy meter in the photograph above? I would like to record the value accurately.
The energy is 11094.49 kWh
